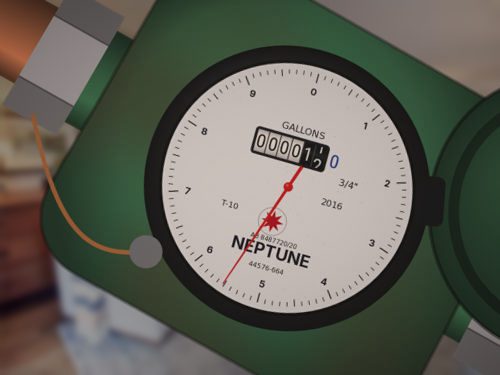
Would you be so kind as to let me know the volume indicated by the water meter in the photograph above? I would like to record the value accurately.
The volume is 115.5 gal
